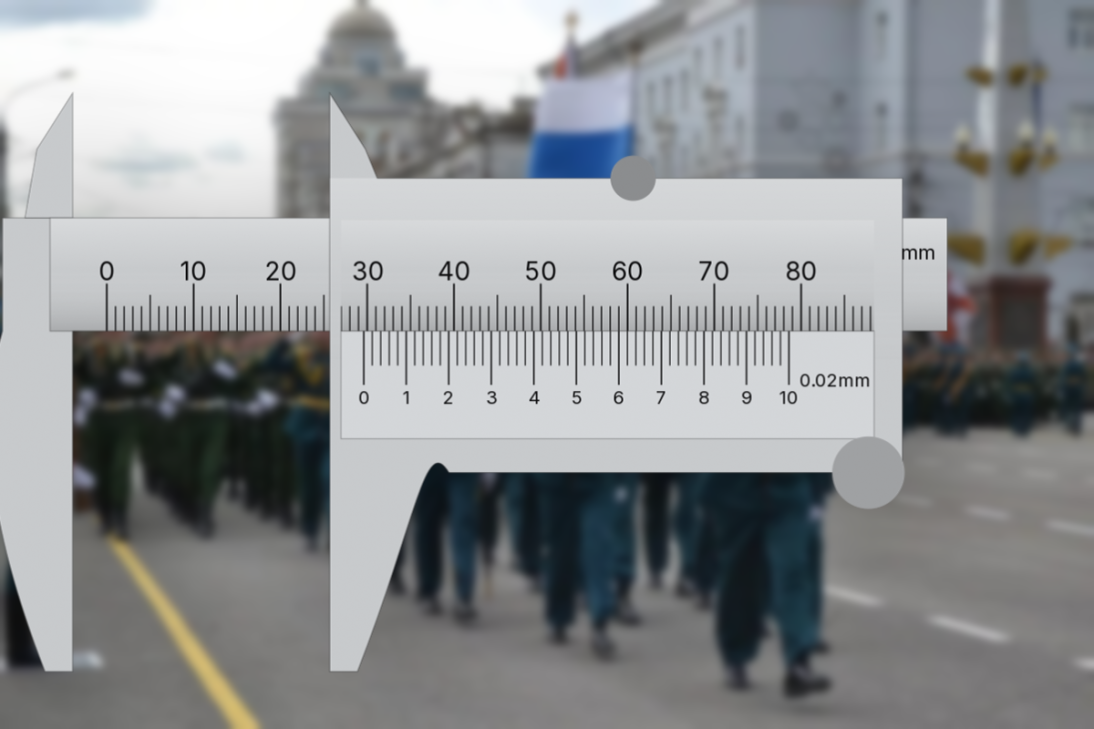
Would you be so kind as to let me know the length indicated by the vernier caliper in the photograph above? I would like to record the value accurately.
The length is 29.6 mm
